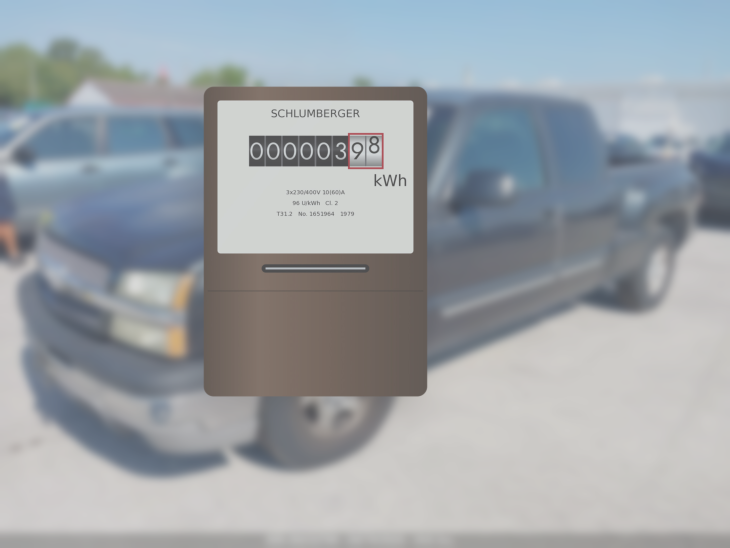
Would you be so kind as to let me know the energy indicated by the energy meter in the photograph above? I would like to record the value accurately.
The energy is 3.98 kWh
